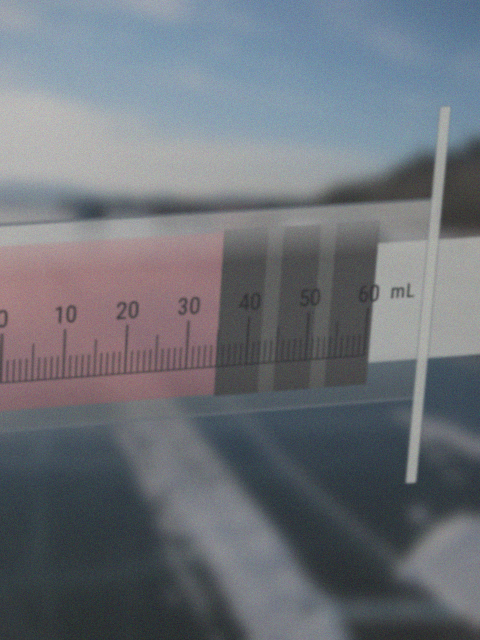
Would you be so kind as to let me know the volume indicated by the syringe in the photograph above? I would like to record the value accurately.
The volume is 35 mL
